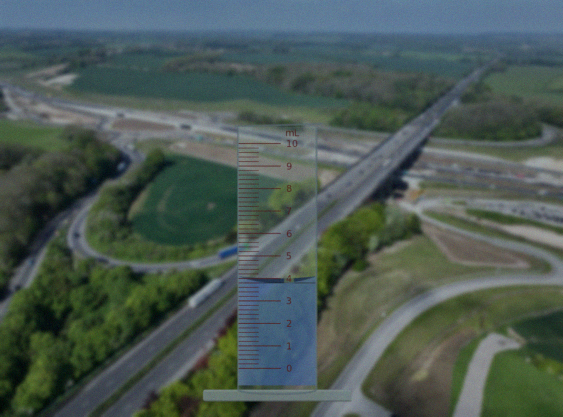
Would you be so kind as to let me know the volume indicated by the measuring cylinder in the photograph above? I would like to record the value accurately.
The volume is 3.8 mL
